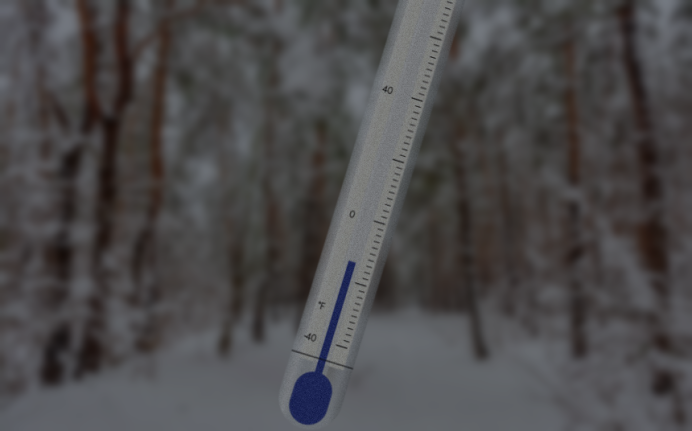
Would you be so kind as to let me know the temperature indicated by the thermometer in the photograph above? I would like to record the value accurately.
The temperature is -14 °F
